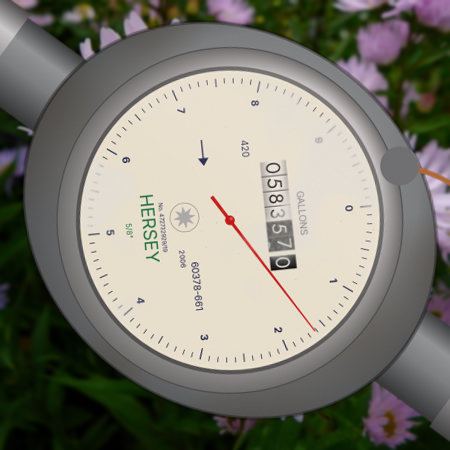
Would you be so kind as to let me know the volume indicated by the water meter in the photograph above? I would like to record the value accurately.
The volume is 583571.6 gal
